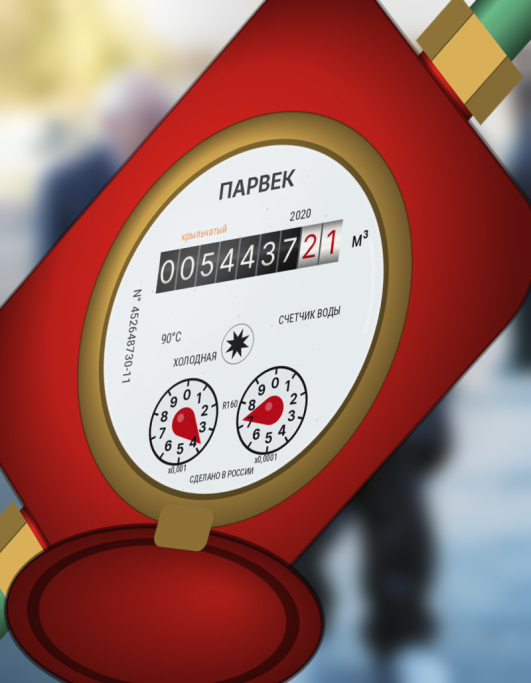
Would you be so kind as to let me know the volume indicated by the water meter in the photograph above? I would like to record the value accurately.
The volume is 54437.2137 m³
